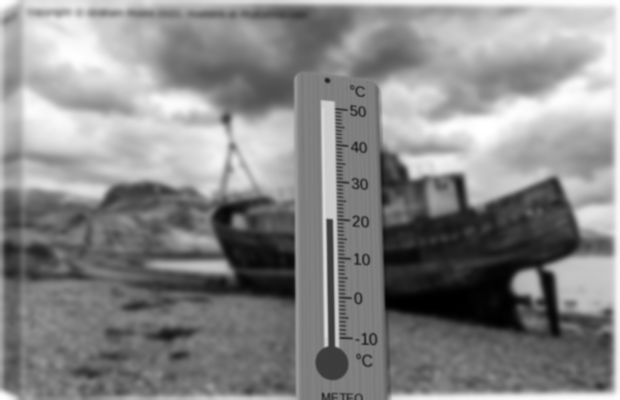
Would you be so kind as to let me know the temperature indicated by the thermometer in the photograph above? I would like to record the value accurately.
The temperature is 20 °C
